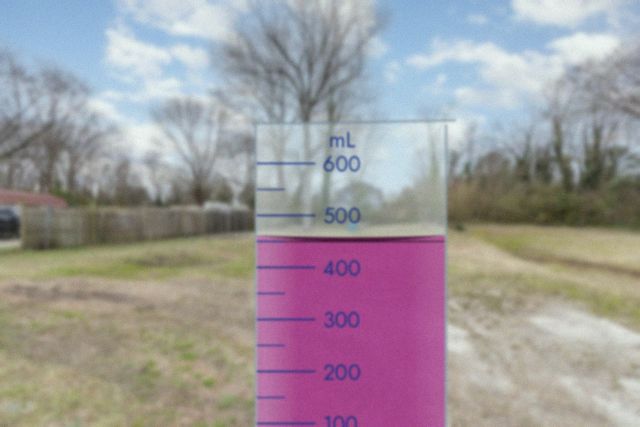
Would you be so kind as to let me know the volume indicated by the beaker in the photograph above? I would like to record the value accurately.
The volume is 450 mL
